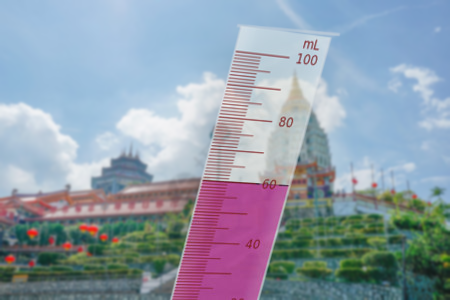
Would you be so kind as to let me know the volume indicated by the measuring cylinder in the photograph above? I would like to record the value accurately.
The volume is 60 mL
